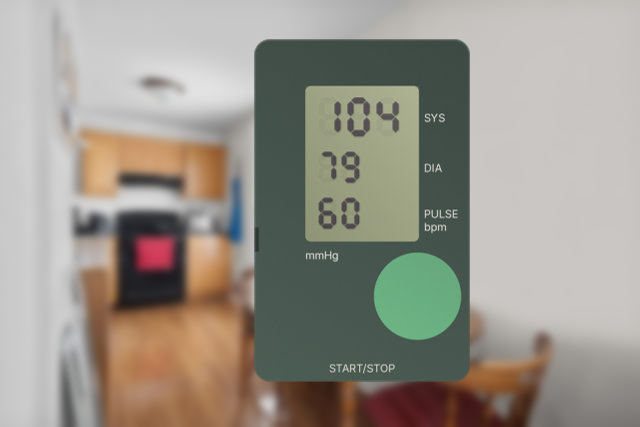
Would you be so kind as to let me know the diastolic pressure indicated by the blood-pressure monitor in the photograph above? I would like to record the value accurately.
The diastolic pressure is 79 mmHg
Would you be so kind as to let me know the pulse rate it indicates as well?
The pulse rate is 60 bpm
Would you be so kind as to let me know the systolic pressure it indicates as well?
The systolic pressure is 104 mmHg
